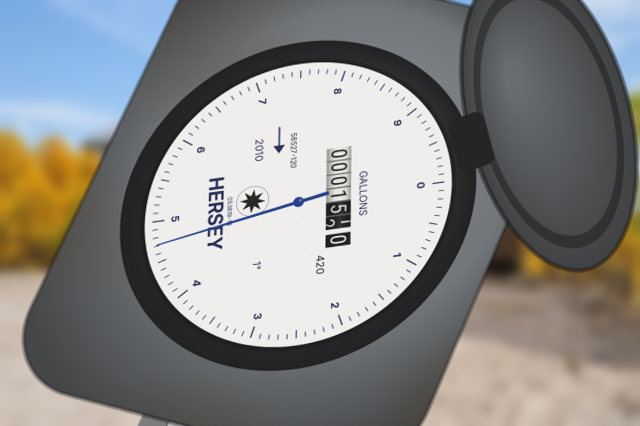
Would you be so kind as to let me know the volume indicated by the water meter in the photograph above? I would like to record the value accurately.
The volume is 1514.7 gal
